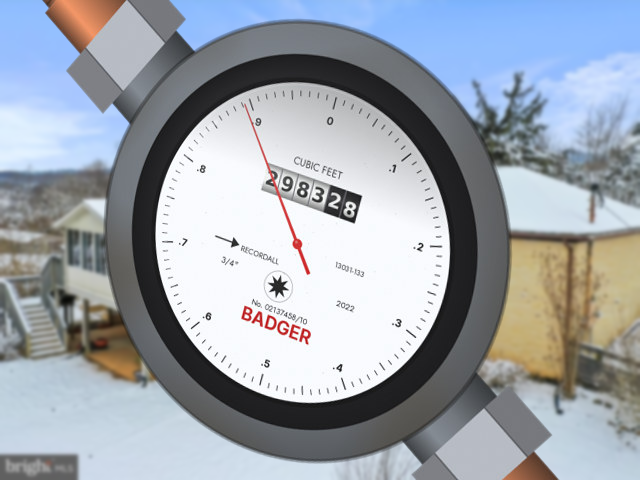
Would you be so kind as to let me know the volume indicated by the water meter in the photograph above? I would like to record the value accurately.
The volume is 298327.89 ft³
